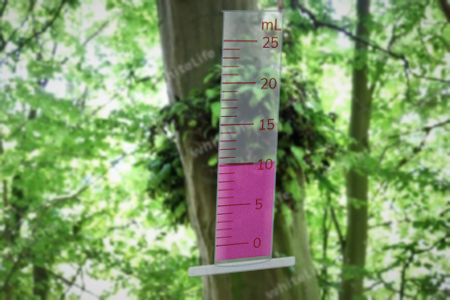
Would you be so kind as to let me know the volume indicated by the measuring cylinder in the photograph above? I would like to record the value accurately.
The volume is 10 mL
